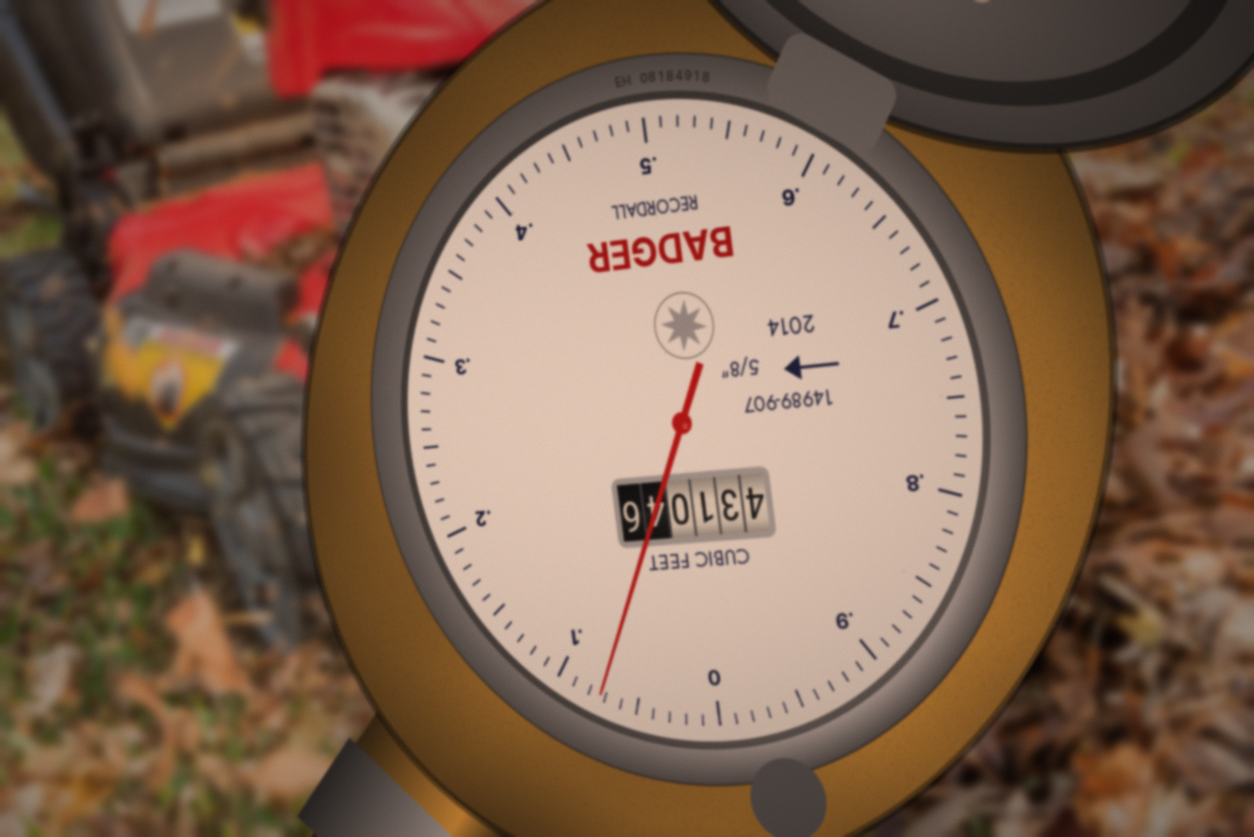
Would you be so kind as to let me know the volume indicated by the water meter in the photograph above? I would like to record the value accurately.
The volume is 431046.07 ft³
